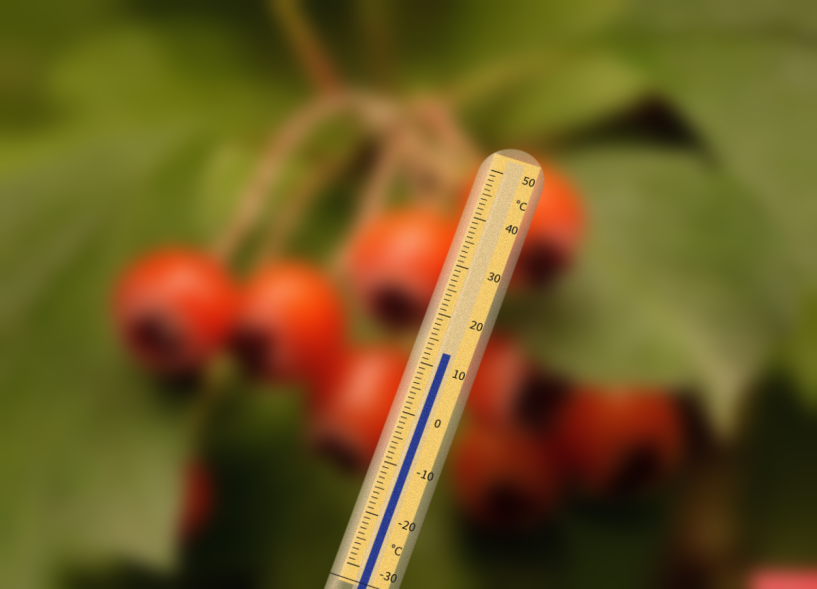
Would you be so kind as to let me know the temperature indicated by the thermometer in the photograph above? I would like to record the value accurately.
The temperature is 13 °C
